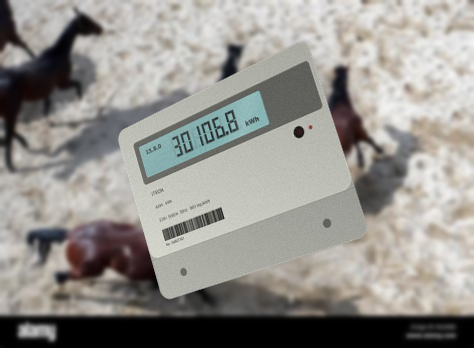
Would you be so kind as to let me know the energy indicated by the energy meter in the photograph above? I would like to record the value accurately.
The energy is 30106.8 kWh
